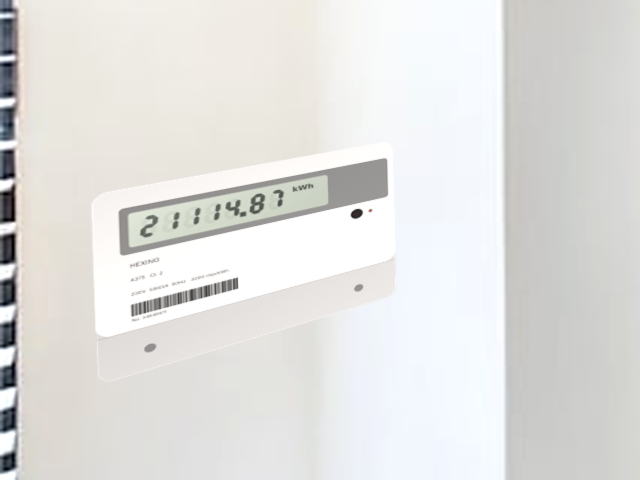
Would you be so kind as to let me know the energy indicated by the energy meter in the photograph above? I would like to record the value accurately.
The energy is 21114.87 kWh
